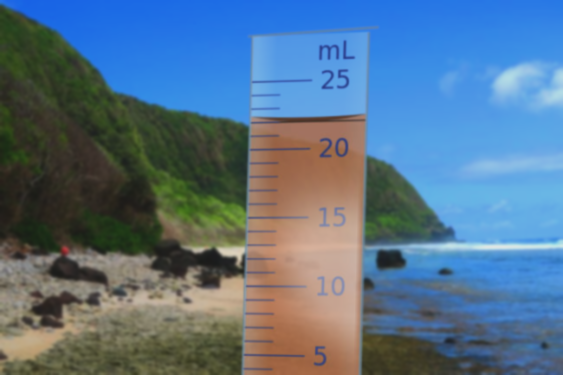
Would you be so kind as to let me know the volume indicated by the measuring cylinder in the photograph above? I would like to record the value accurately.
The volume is 22 mL
